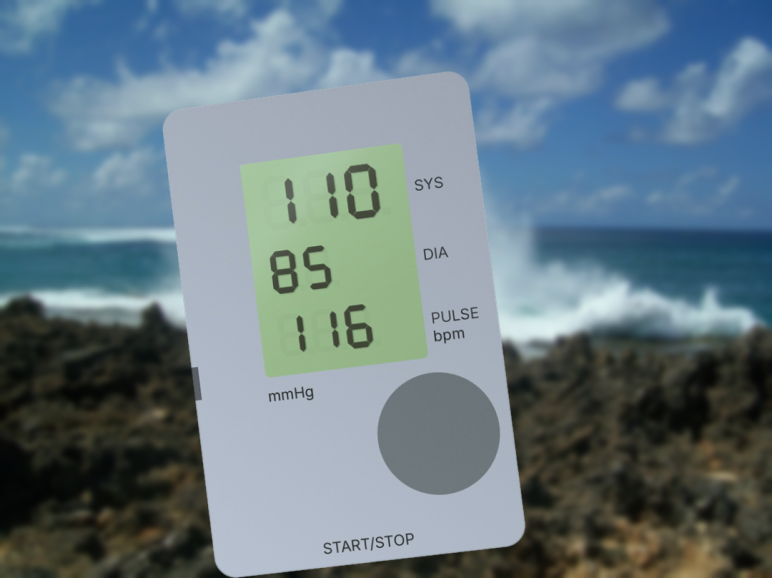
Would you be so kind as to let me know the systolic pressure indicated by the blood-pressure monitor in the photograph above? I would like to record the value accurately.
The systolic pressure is 110 mmHg
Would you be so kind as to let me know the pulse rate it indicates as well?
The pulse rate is 116 bpm
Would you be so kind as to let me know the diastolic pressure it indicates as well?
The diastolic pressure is 85 mmHg
